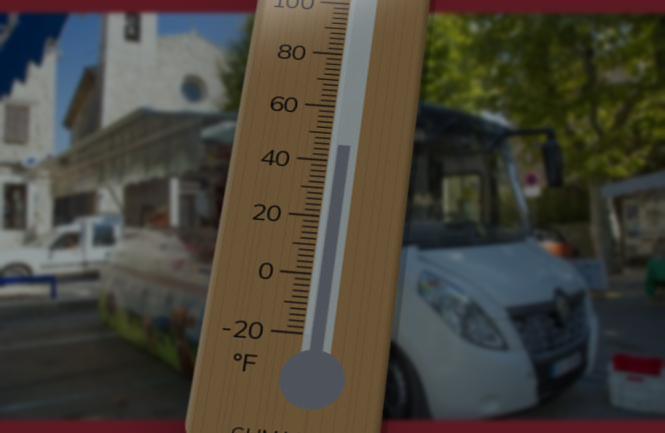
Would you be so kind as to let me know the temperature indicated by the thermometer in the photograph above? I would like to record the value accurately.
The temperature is 46 °F
